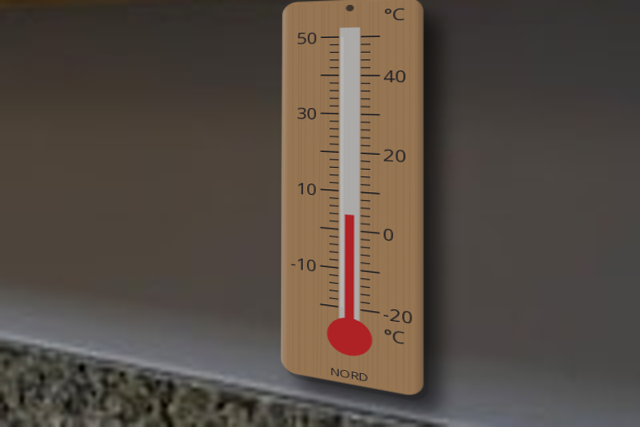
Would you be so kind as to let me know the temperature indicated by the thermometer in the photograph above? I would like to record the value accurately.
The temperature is 4 °C
